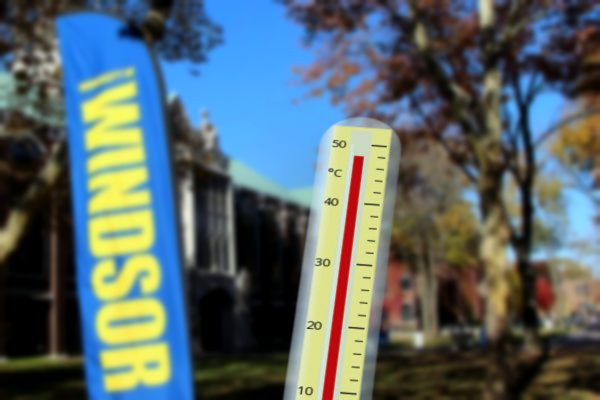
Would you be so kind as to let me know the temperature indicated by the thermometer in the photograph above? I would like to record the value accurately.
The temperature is 48 °C
